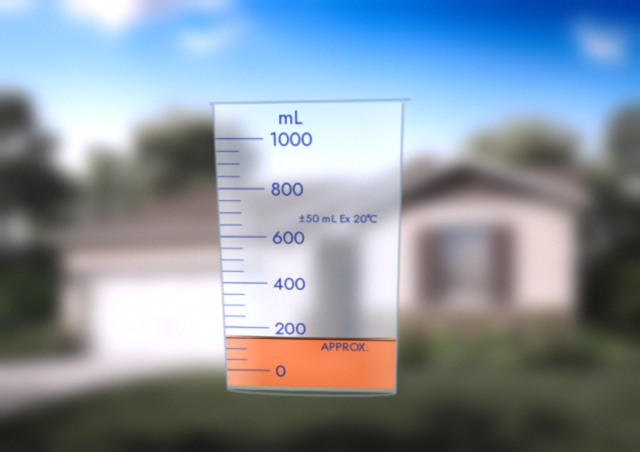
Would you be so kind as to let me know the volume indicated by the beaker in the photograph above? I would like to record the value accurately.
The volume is 150 mL
